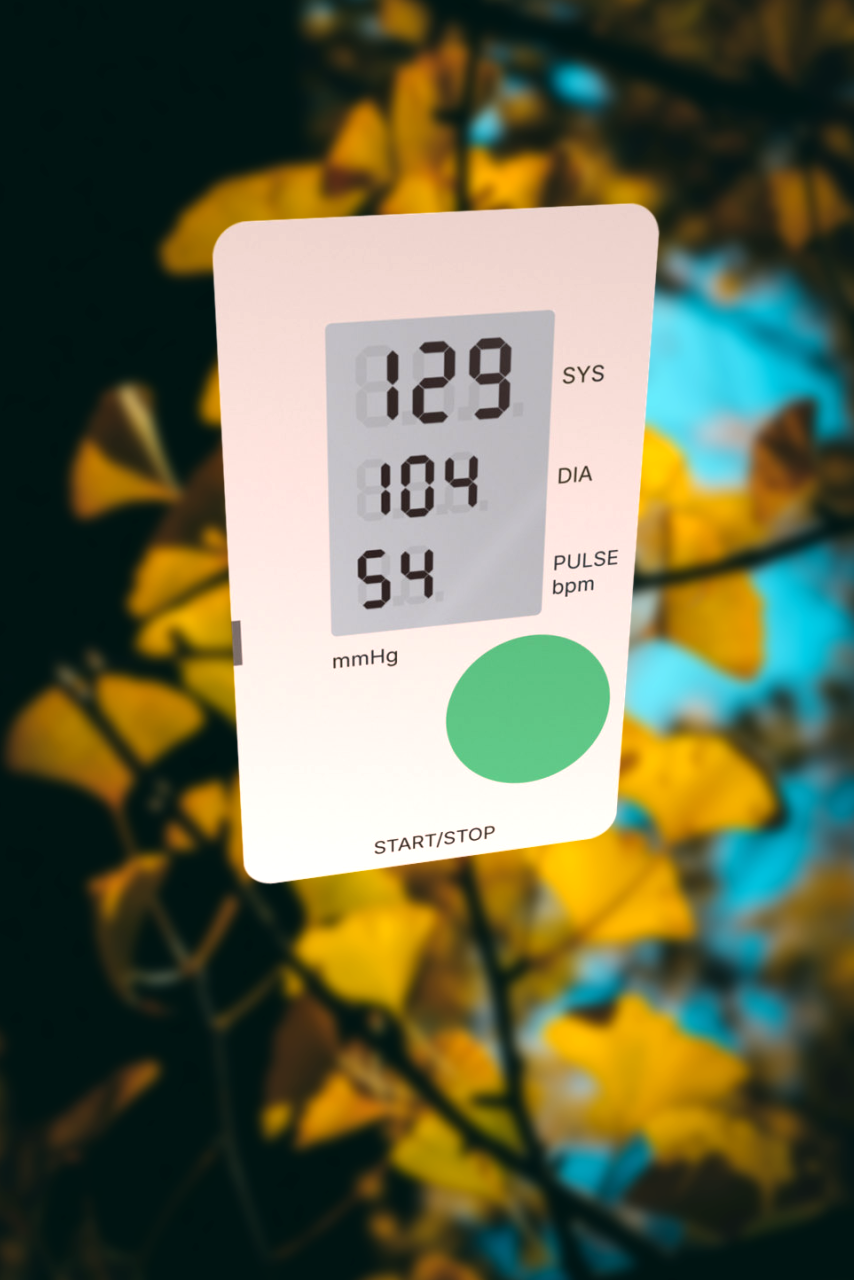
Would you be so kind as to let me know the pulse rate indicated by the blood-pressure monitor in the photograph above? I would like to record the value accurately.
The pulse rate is 54 bpm
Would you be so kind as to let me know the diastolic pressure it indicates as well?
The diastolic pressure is 104 mmHg
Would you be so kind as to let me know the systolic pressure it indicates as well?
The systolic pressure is 129 mmHg
